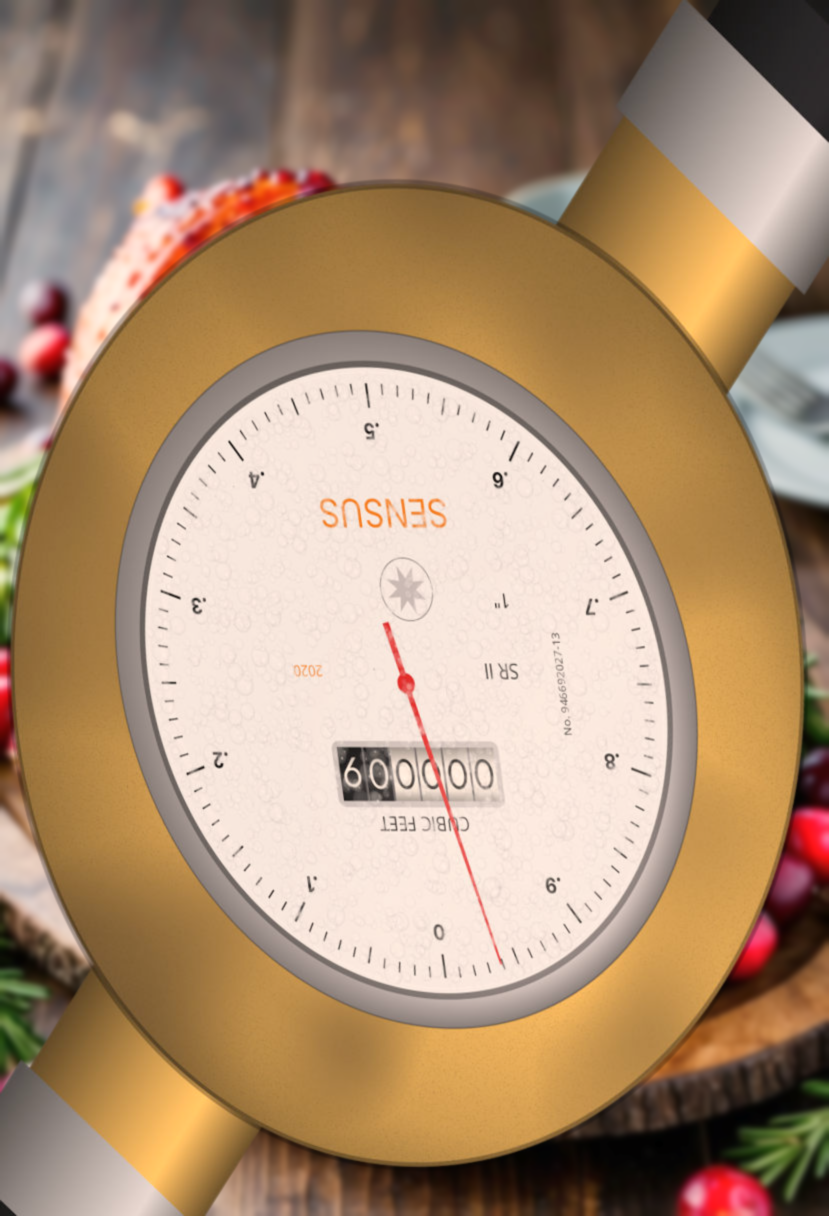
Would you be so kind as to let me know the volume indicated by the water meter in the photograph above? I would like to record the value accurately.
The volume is 8.96 ft³
